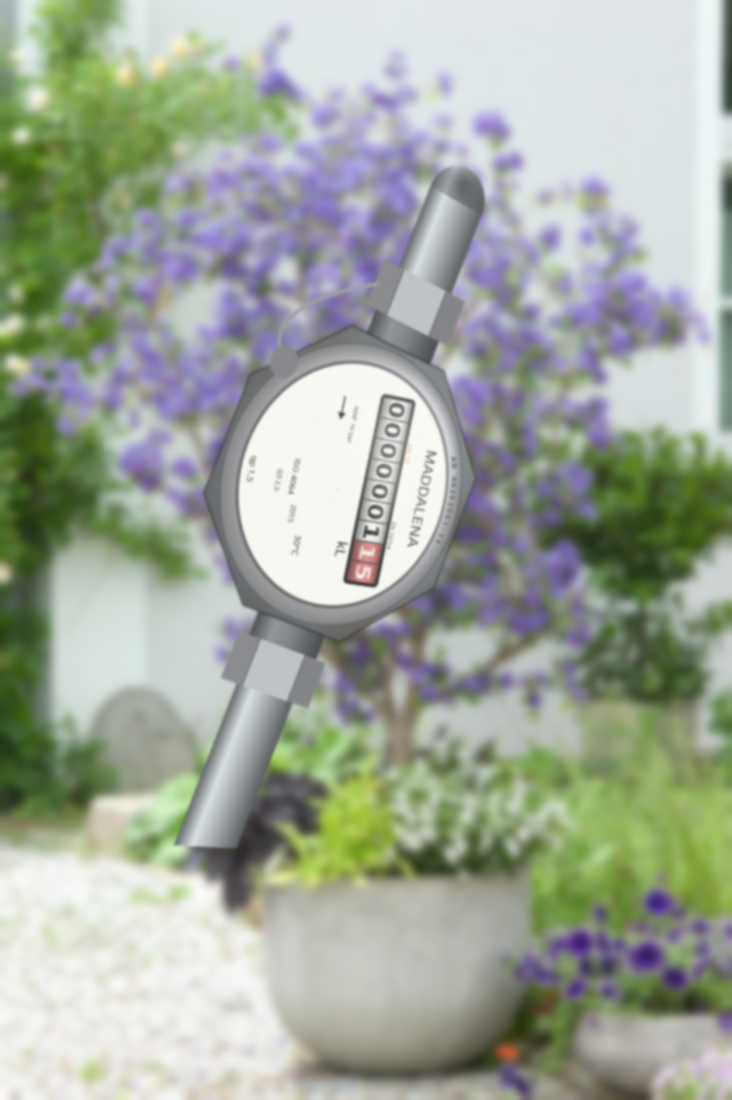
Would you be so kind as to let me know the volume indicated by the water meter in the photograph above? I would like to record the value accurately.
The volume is 1.15 kL
